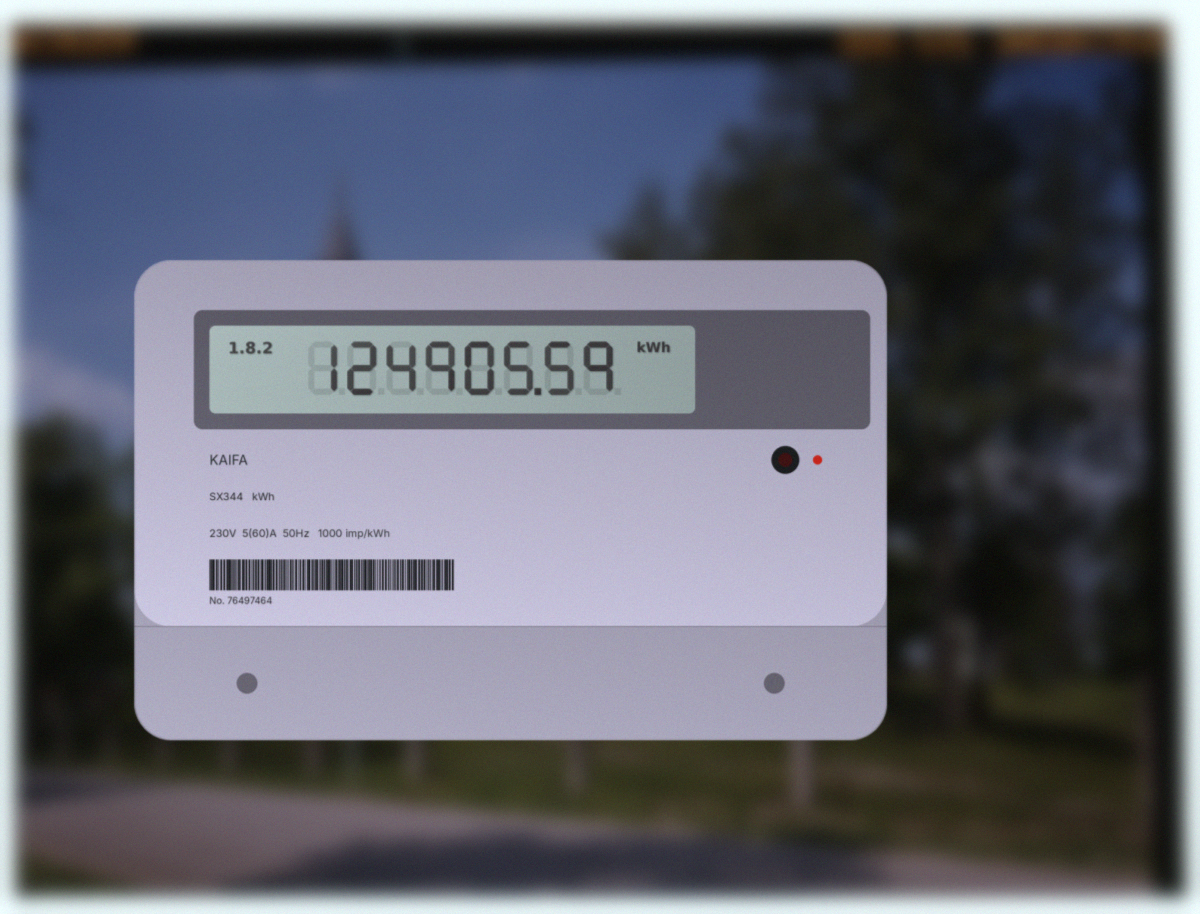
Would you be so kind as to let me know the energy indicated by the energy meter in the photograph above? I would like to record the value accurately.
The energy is 124905.59 kWh
